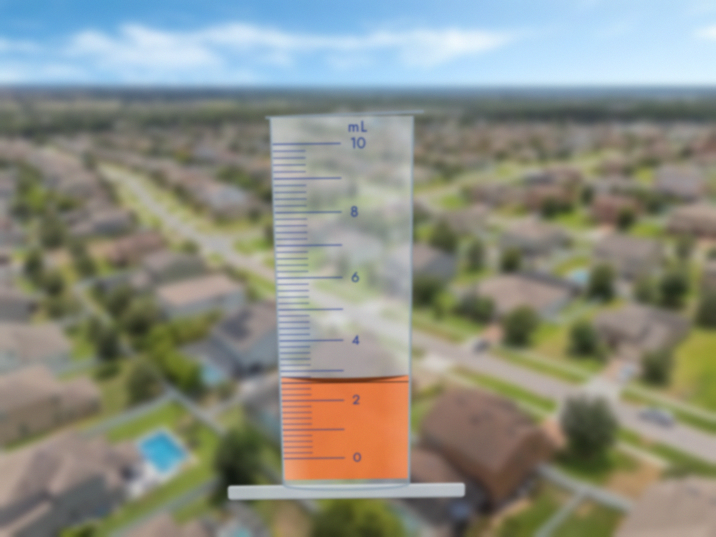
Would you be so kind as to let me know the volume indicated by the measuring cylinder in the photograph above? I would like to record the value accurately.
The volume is 2.6 mL
